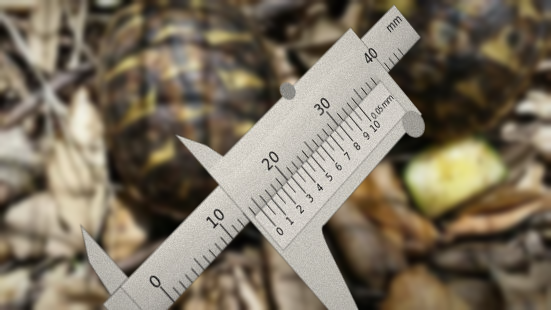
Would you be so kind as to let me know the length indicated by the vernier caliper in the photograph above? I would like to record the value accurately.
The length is 15.0 mm
